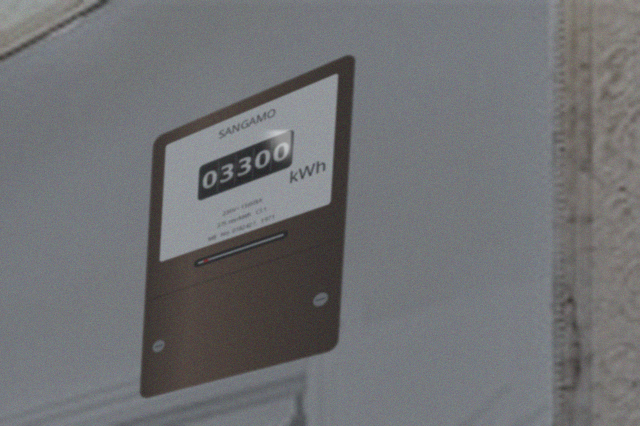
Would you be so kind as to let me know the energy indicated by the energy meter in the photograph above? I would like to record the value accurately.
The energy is 3300 kWh
